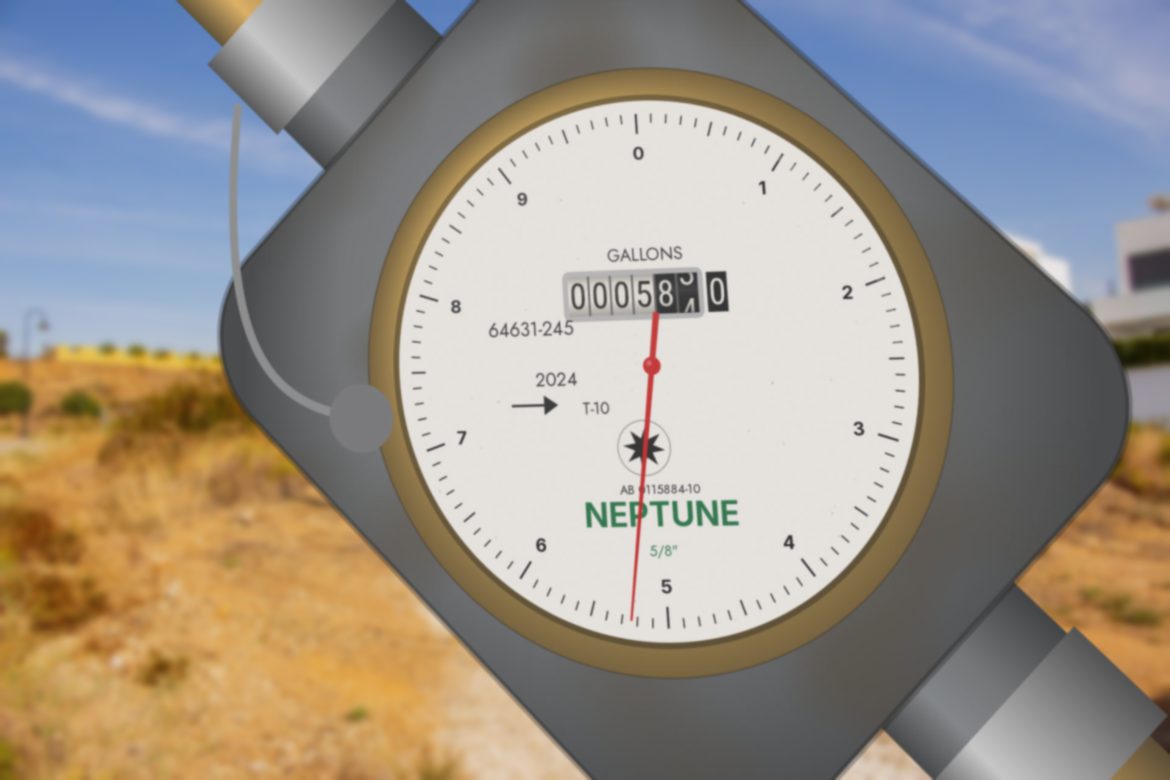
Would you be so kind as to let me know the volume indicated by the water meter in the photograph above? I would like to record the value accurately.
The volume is 5835.2 gal
